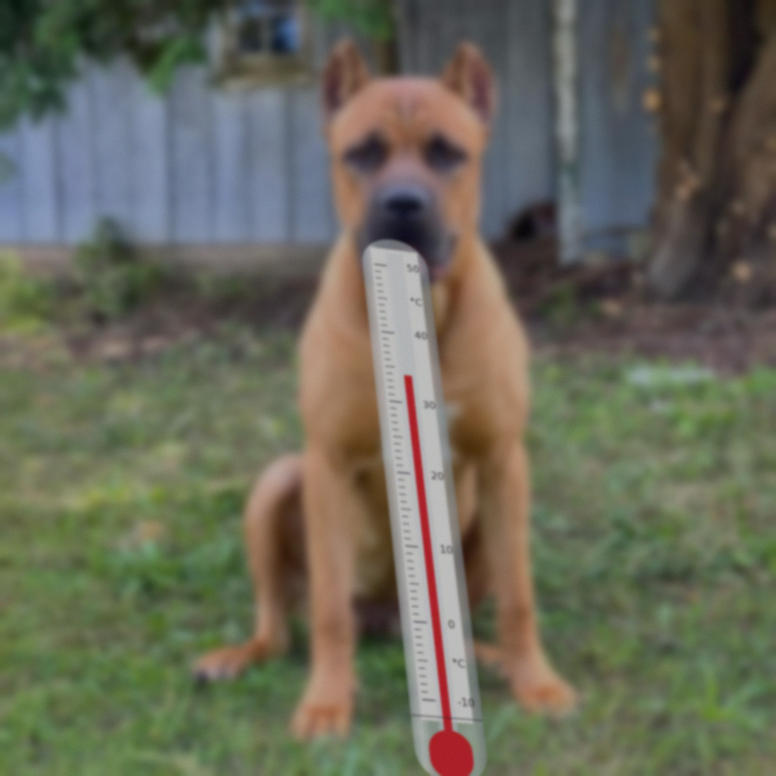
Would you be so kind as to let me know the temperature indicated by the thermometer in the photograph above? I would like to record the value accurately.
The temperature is 34 °C
